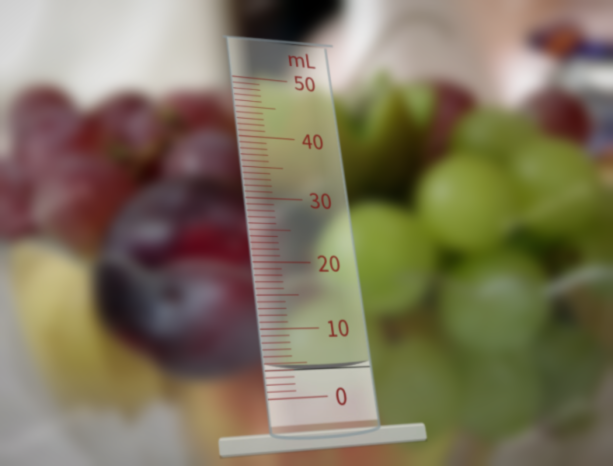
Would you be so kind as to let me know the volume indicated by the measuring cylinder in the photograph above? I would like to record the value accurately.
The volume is 4 mL
